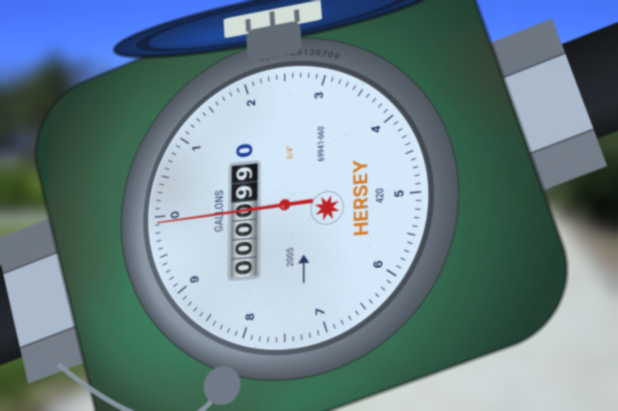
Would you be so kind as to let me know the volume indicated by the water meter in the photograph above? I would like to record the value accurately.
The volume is 989.9 gal
